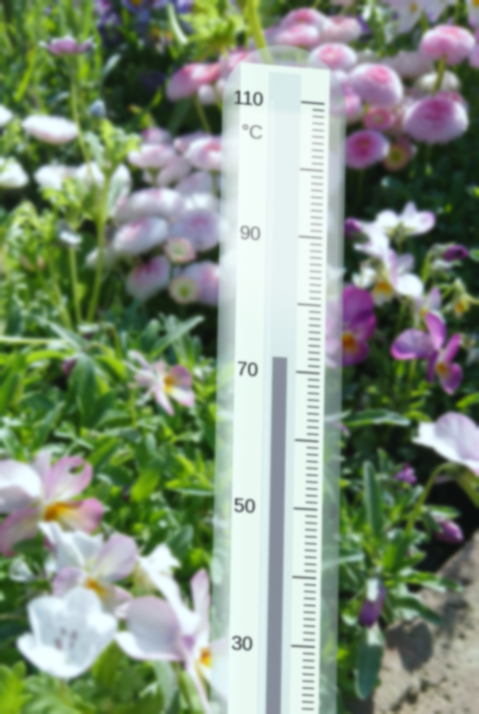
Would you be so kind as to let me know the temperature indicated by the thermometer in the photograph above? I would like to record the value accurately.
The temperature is 72 °C
